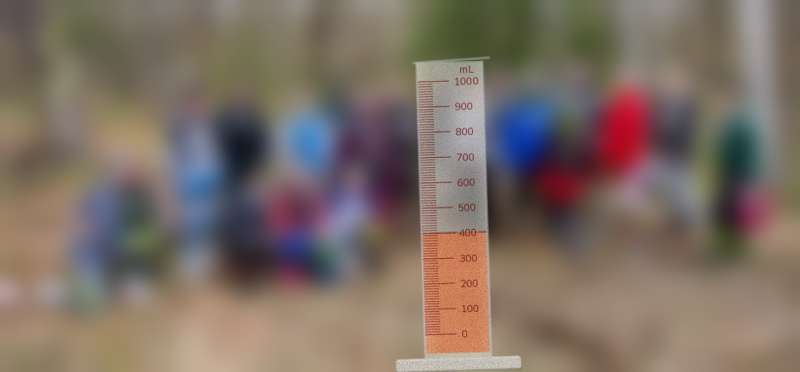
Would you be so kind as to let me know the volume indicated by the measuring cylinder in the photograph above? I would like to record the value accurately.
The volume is 400 mL
